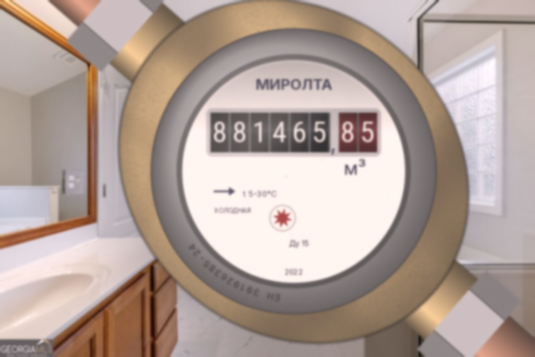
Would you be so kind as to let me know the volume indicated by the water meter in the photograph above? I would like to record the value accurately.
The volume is 881465.85 m³
